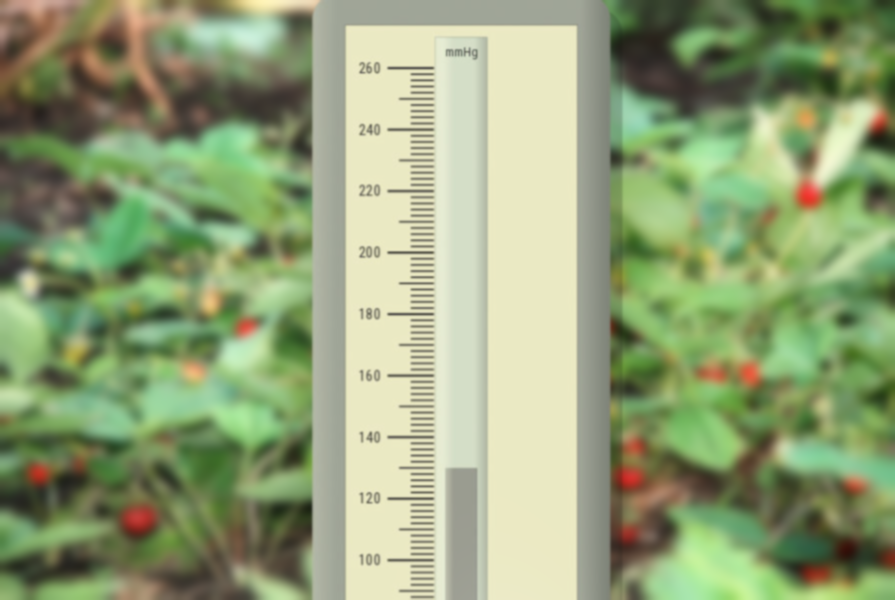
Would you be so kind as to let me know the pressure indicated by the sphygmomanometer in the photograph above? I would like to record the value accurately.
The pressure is 130 mmHg
